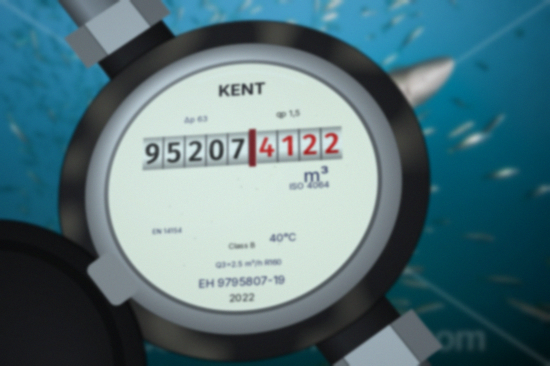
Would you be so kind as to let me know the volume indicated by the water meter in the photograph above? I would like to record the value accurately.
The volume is 95207.4122 m³
